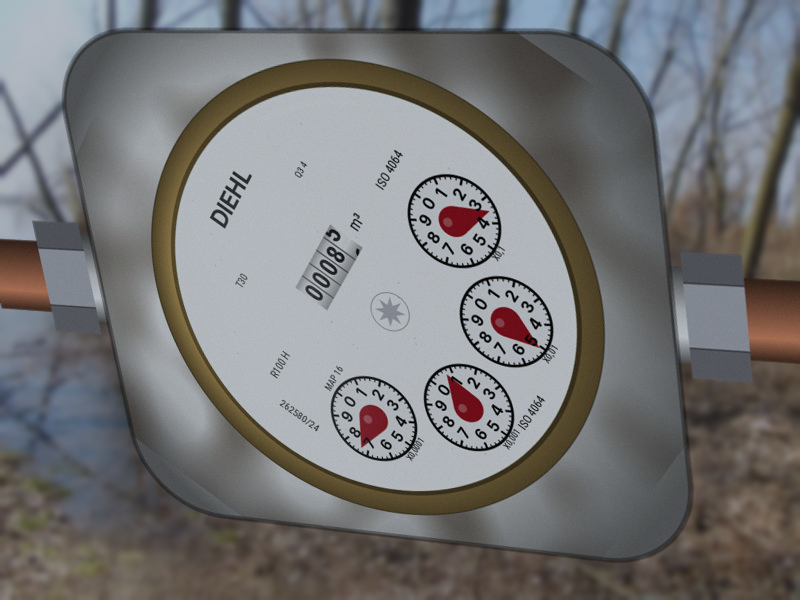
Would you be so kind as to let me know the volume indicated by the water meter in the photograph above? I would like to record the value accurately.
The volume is 85.3507 m³
